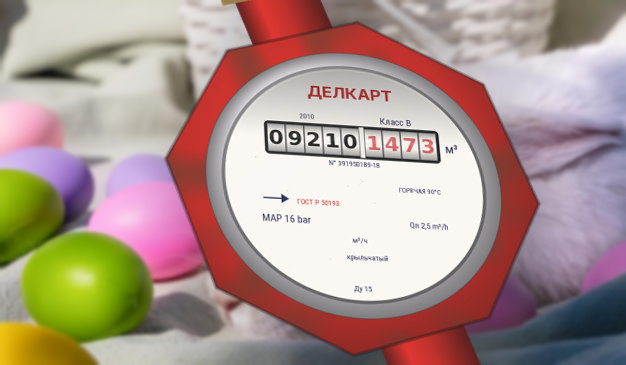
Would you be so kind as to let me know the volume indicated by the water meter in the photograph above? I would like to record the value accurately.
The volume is 9210.1473 m³
